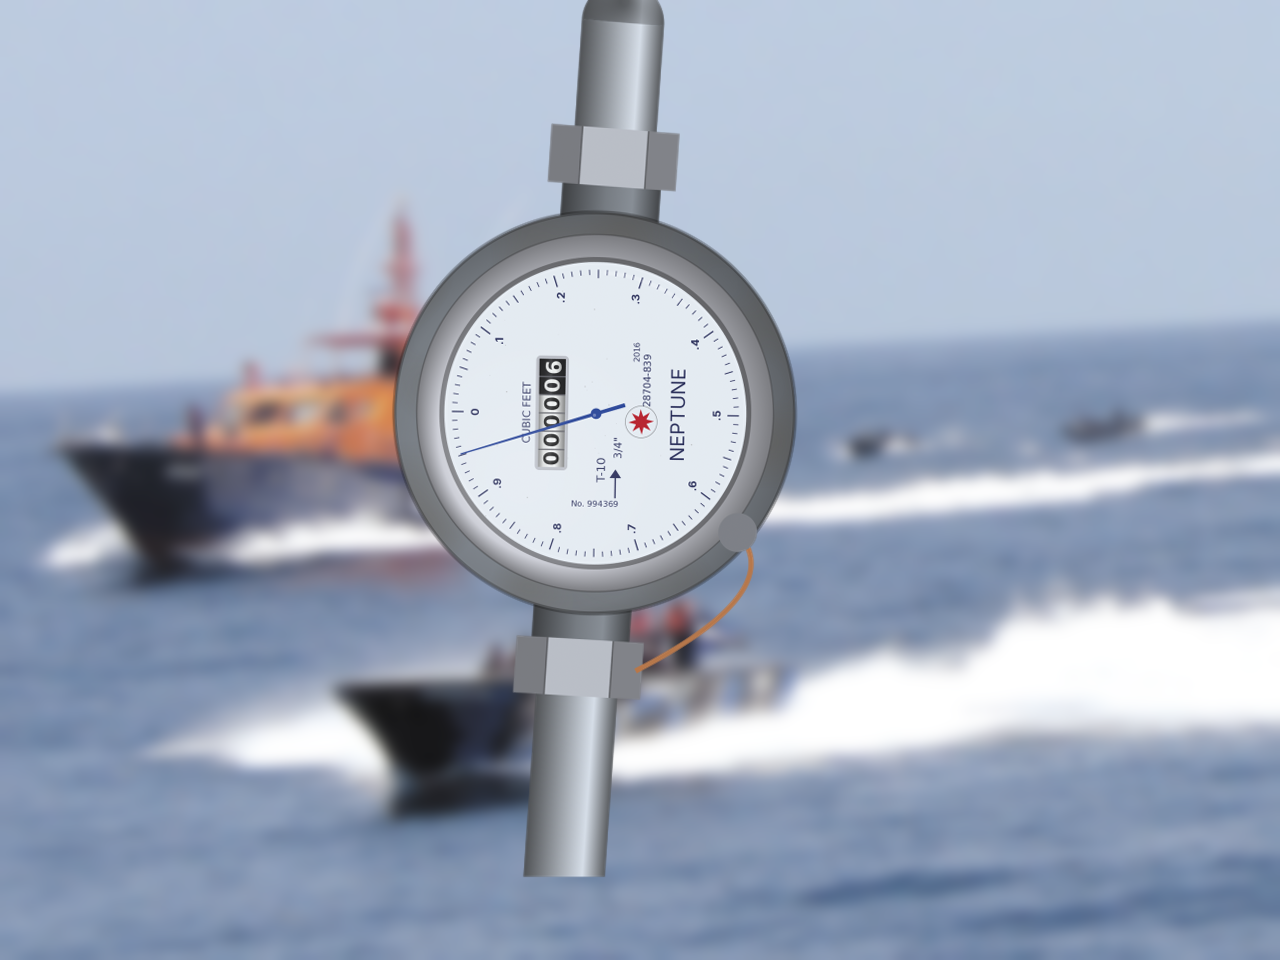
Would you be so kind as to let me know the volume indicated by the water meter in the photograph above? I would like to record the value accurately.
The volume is 5.95 ft³
